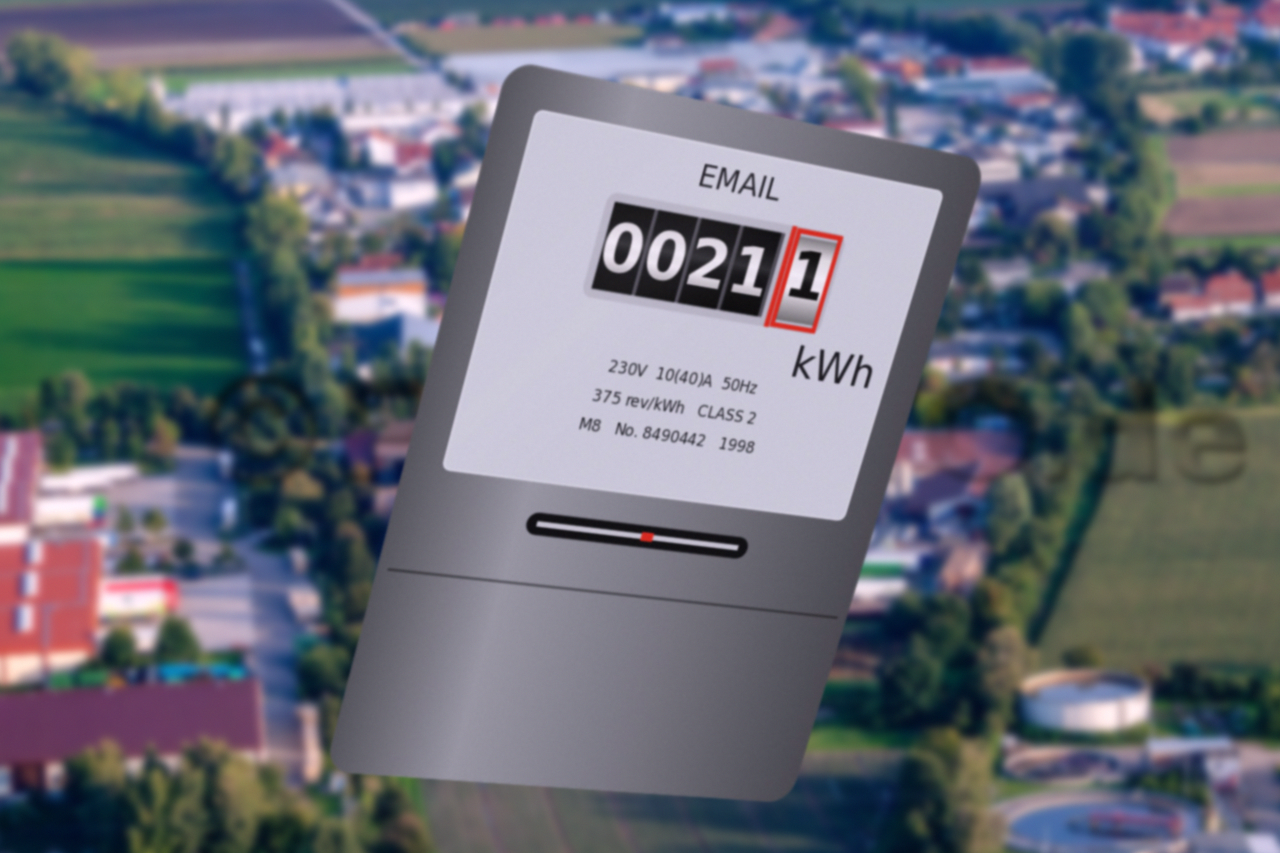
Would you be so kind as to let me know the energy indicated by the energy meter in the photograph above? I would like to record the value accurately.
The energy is 21.1 kWh
